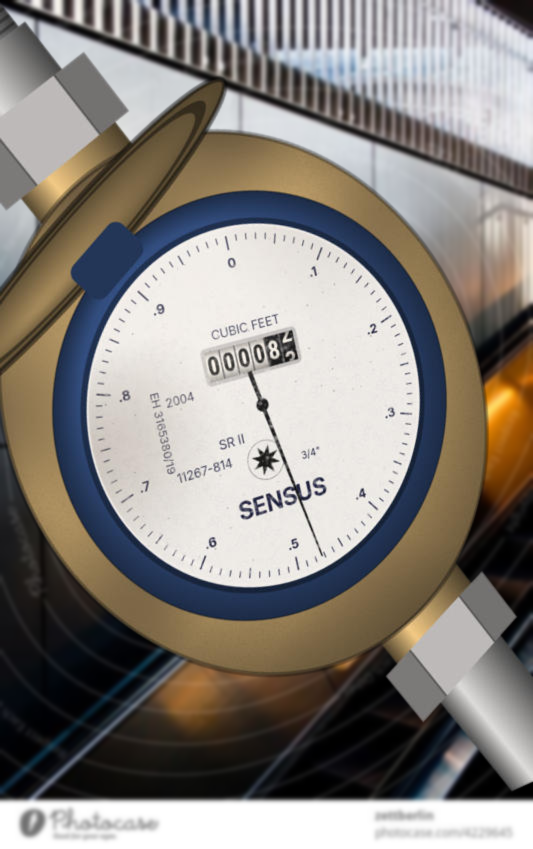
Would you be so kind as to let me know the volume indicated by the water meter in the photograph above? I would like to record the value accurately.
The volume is 82.47 ft³
